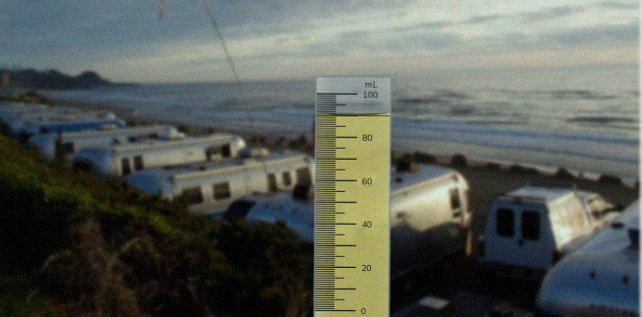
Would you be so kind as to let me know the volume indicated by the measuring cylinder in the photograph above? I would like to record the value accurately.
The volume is 90 mL
